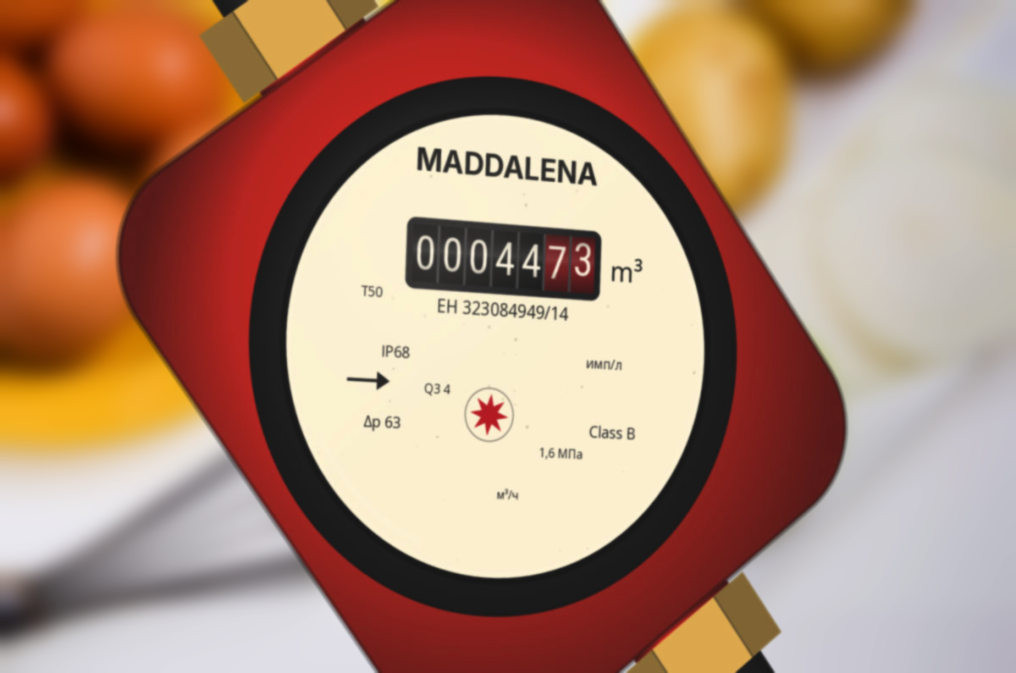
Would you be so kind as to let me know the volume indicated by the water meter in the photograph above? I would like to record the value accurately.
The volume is 44.73 m³
